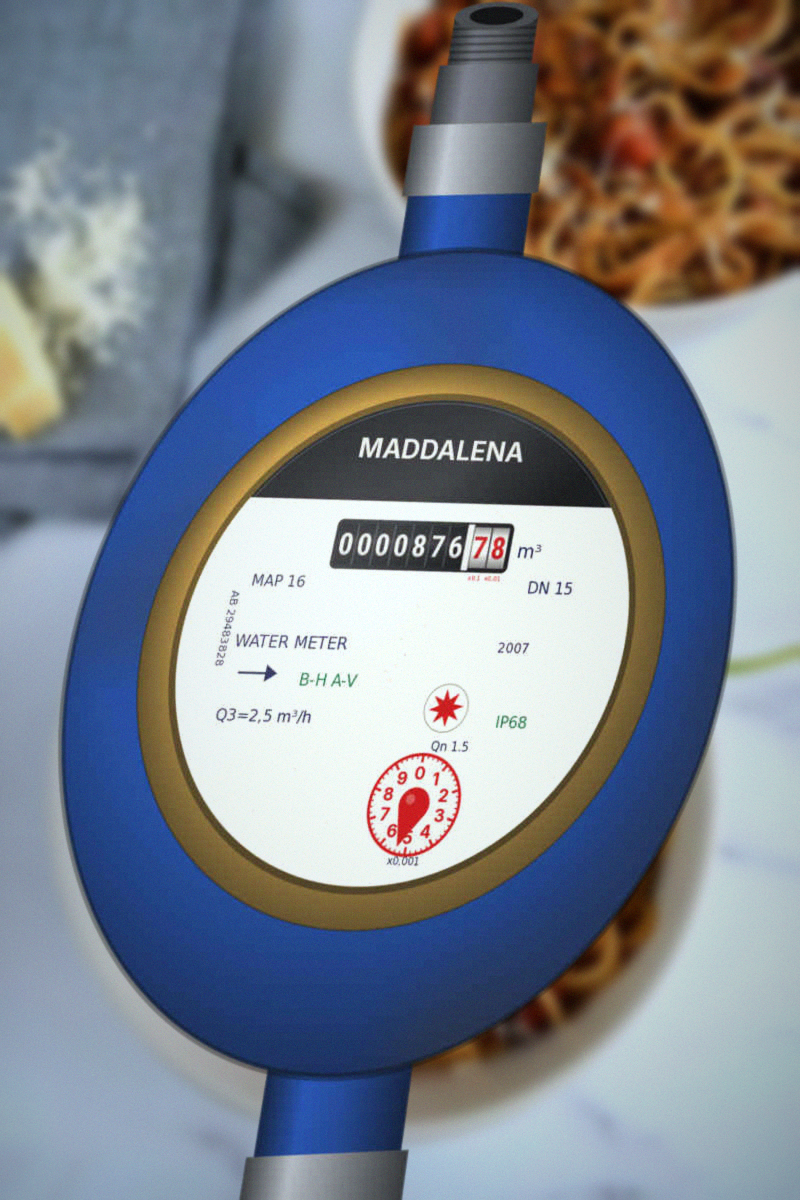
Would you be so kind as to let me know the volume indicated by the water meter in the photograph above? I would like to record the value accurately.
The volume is 876.785 m³
